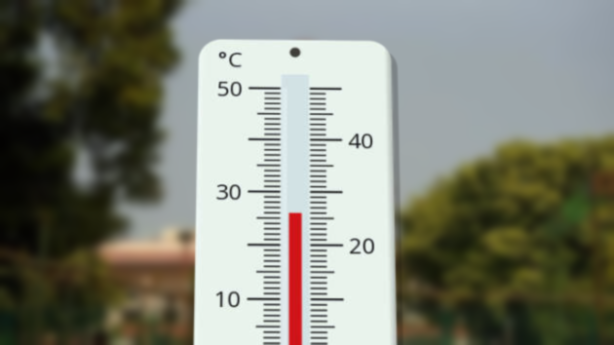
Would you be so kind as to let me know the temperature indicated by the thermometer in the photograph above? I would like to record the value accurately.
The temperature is 26 °C
